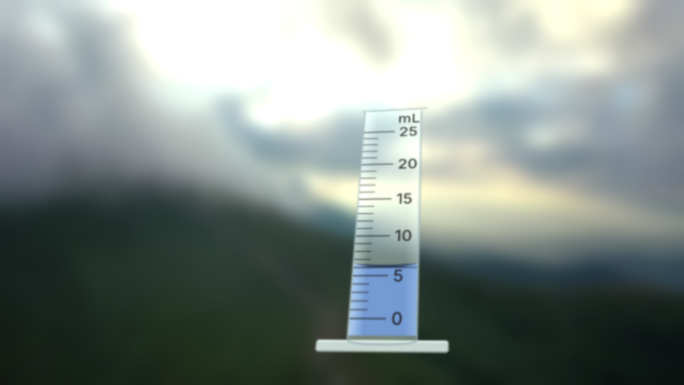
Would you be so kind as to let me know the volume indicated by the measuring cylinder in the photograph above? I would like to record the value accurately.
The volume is 6 mL
